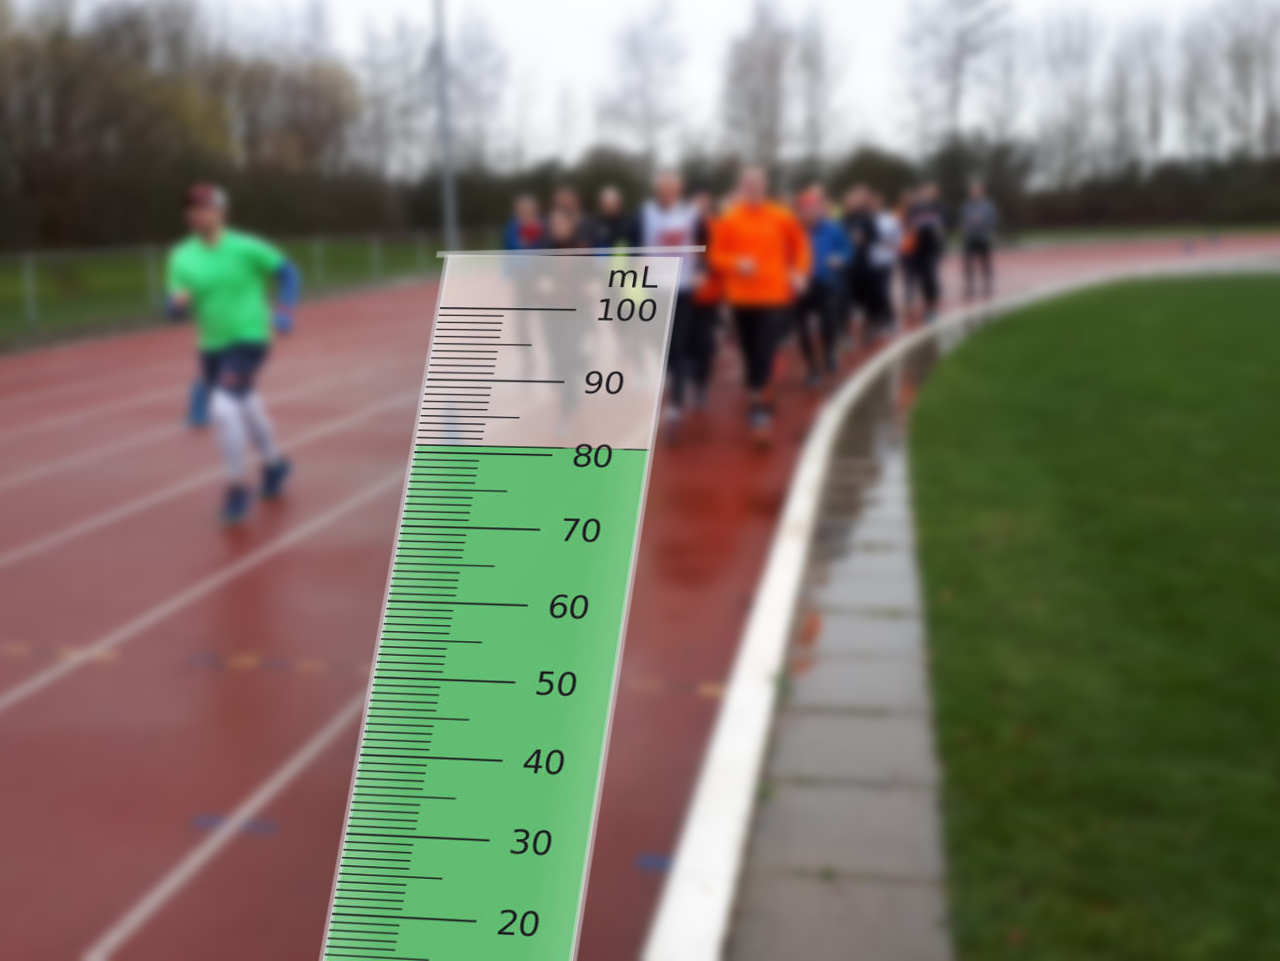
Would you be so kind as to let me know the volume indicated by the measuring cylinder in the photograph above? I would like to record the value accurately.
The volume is 81 mL
